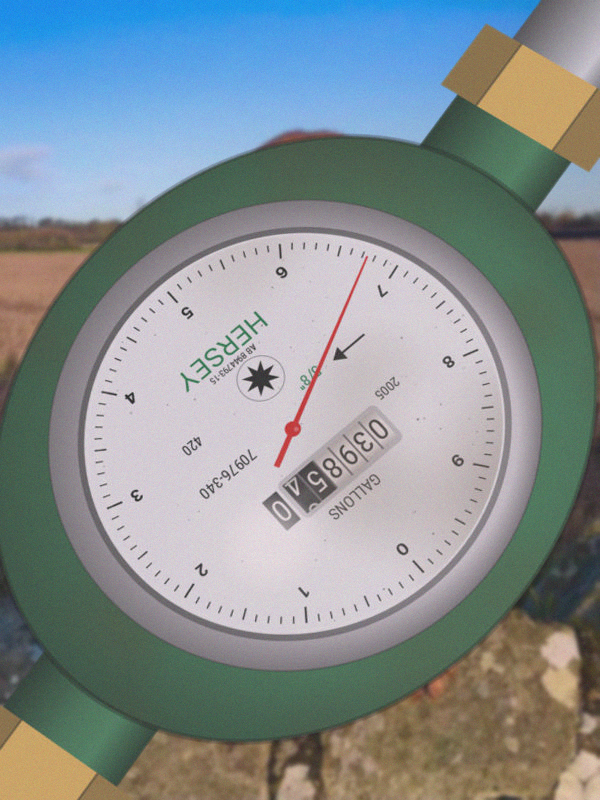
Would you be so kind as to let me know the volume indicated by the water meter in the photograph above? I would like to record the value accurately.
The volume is 398536.7 gal
